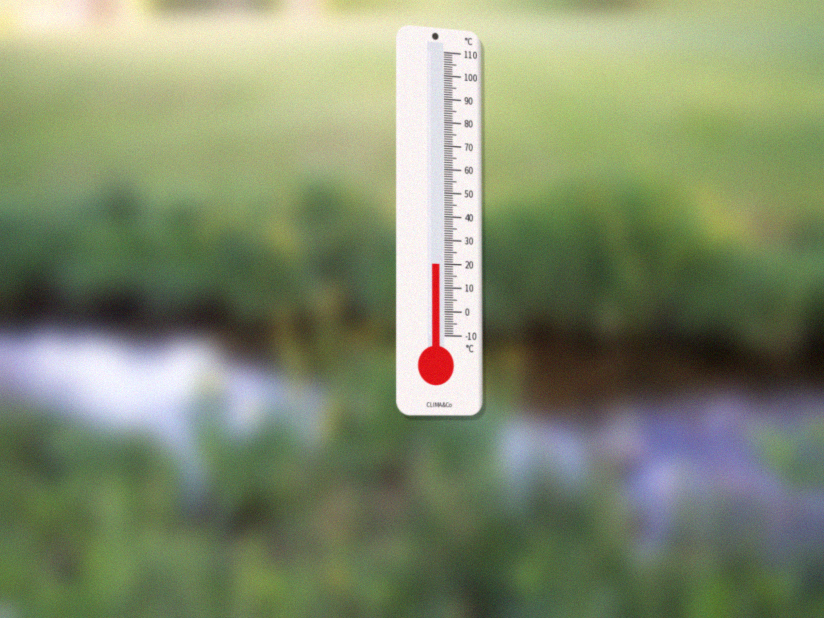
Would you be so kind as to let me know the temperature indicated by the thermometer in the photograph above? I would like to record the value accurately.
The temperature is 20 °C
